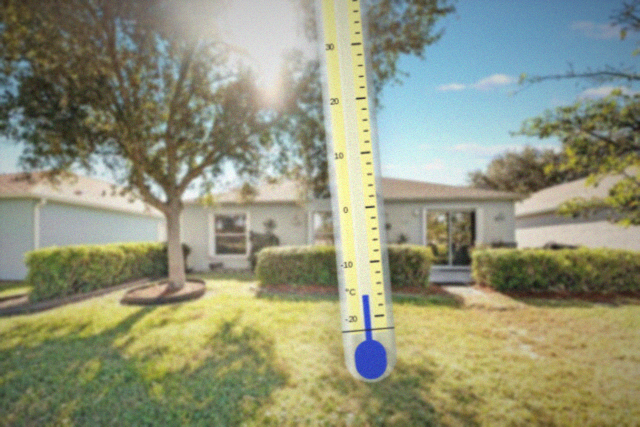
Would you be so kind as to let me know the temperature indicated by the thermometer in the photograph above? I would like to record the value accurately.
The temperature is -16 °C
